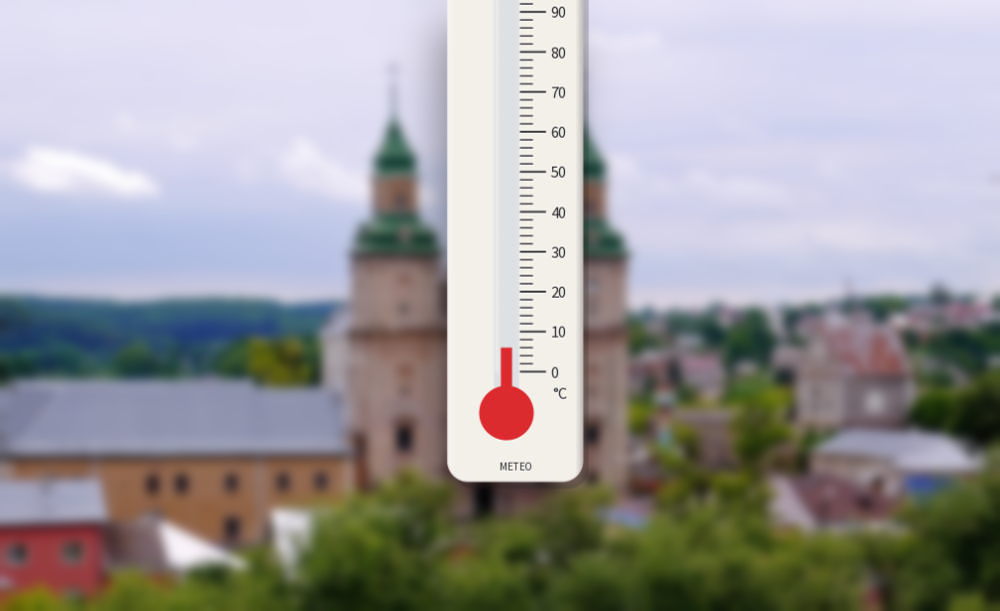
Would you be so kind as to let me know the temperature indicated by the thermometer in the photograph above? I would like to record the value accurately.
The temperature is 6 °C
